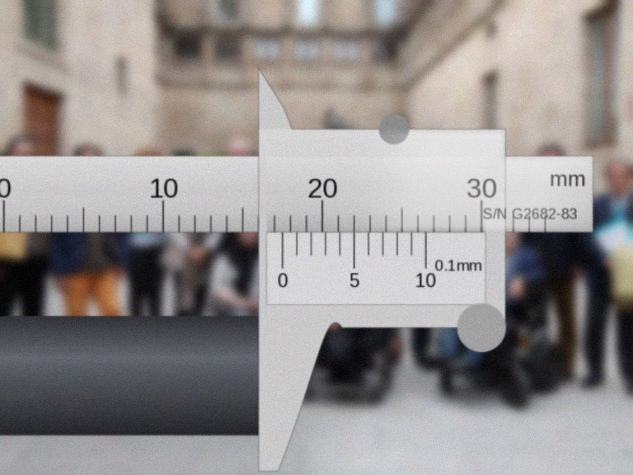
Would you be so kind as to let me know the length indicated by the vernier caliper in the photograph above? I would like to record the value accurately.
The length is 17.5 mm
